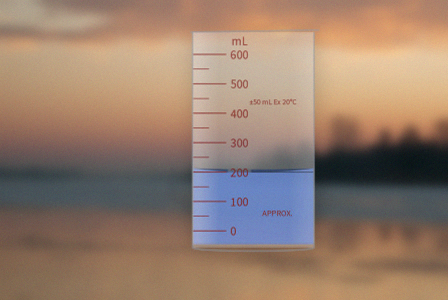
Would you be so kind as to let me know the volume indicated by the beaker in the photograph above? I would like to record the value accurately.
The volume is 200 mL
